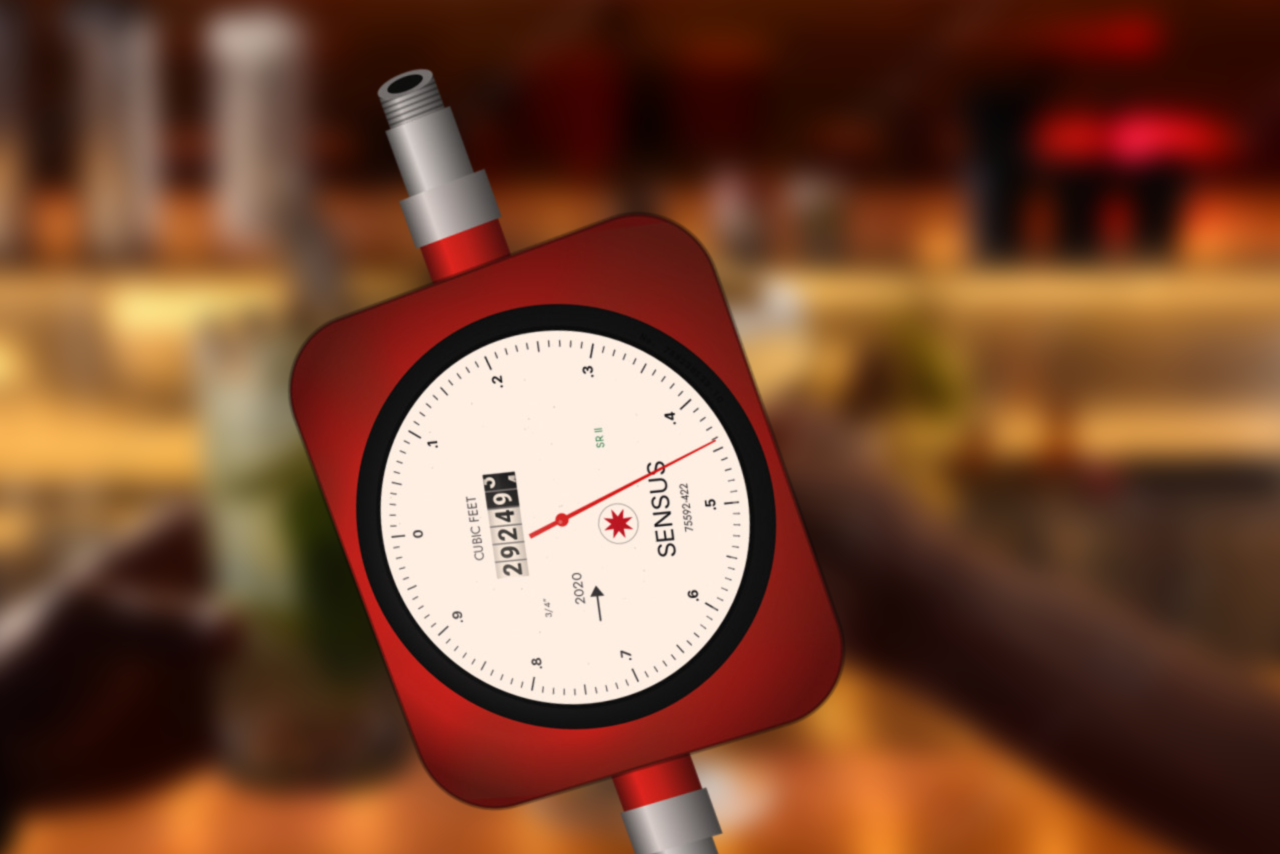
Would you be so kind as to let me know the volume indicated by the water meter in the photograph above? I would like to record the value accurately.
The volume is 292493.44 ft³
